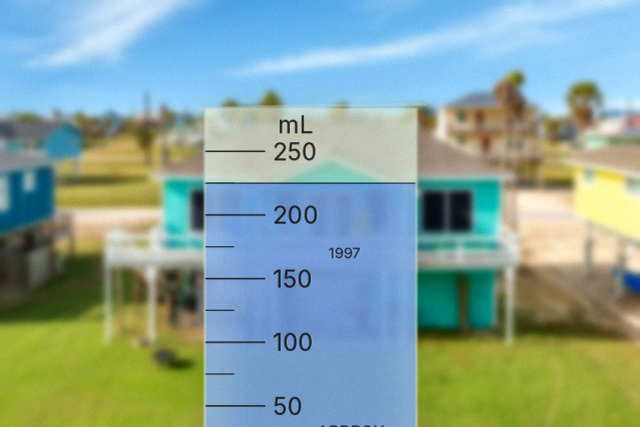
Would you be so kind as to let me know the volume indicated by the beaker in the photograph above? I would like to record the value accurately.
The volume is 225 mL
